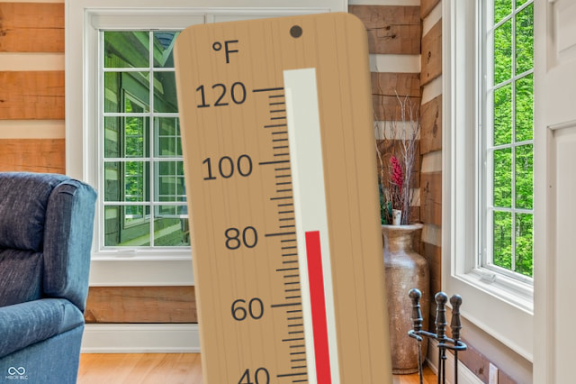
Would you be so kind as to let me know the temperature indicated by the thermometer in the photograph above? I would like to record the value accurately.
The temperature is 80 °F
